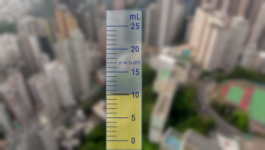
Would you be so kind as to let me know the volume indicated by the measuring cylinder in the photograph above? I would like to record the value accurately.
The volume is 10 mL
